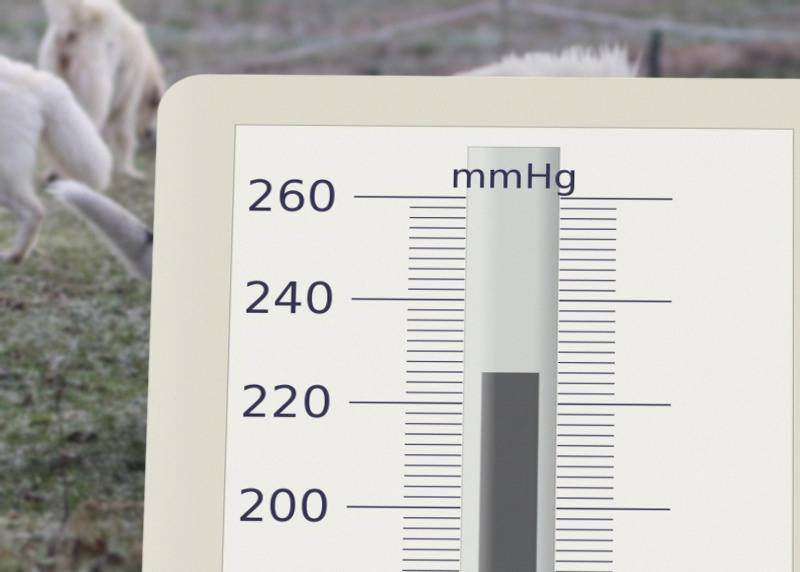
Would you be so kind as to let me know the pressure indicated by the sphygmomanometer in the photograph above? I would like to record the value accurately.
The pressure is 226 mmHg
